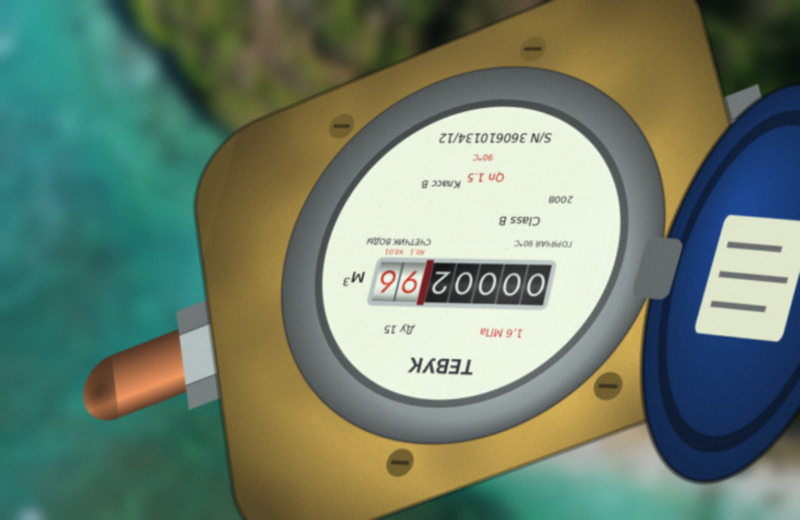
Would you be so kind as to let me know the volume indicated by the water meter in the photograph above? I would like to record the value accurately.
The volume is 2.96 m³
